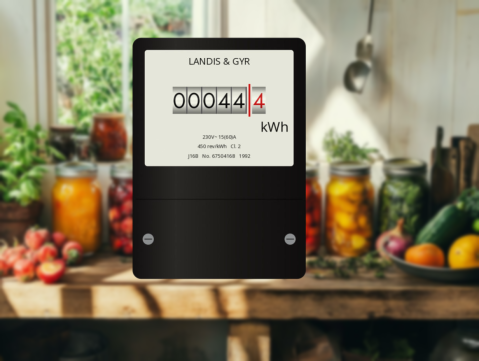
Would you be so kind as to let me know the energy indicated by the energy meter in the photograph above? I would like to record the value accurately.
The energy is 44.4 kWh
